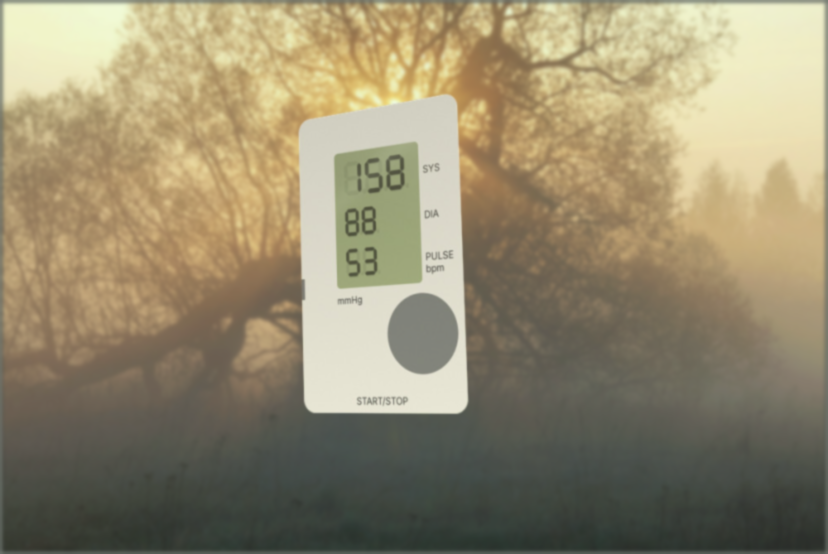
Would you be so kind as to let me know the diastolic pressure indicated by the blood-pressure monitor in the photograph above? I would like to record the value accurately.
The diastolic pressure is 88 mmHg
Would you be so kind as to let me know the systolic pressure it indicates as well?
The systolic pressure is 158 mmHg
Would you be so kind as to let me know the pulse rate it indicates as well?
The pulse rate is 53 bpm
